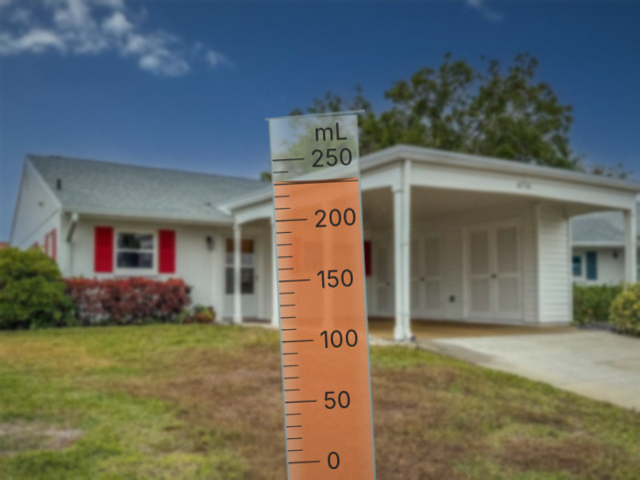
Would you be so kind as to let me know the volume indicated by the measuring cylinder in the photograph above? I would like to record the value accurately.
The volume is 230 mL
